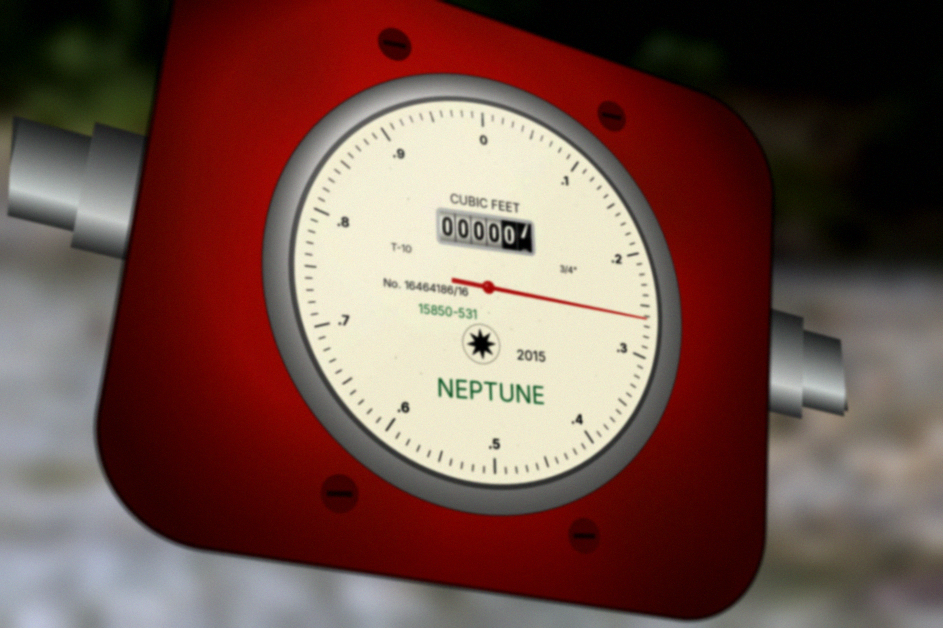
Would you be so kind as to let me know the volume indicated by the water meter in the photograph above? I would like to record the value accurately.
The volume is 7.26 ft³
